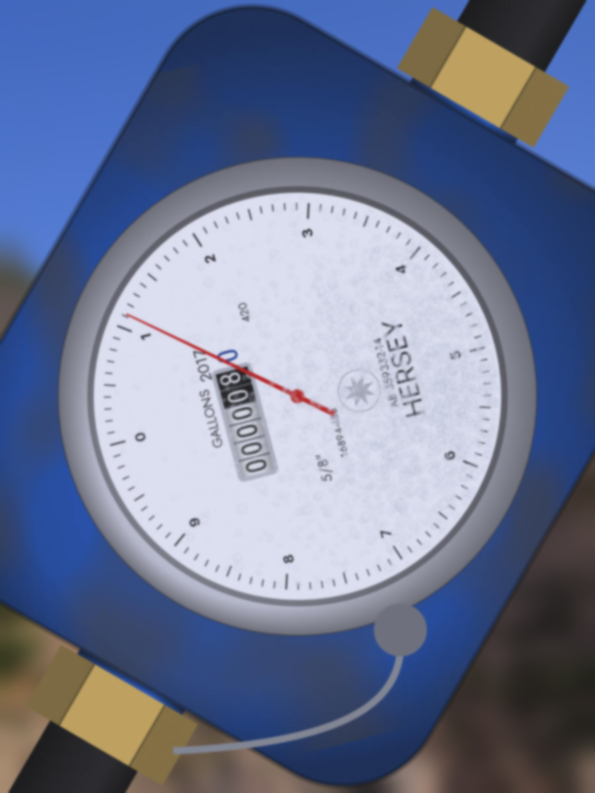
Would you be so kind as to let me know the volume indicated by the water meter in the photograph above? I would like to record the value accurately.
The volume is 81.1 gal
